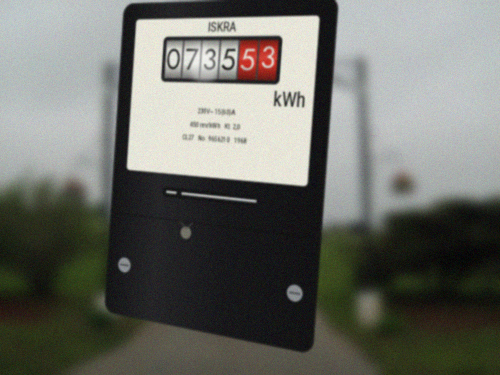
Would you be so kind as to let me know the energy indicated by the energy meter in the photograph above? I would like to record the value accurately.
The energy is 735.53 kWh
